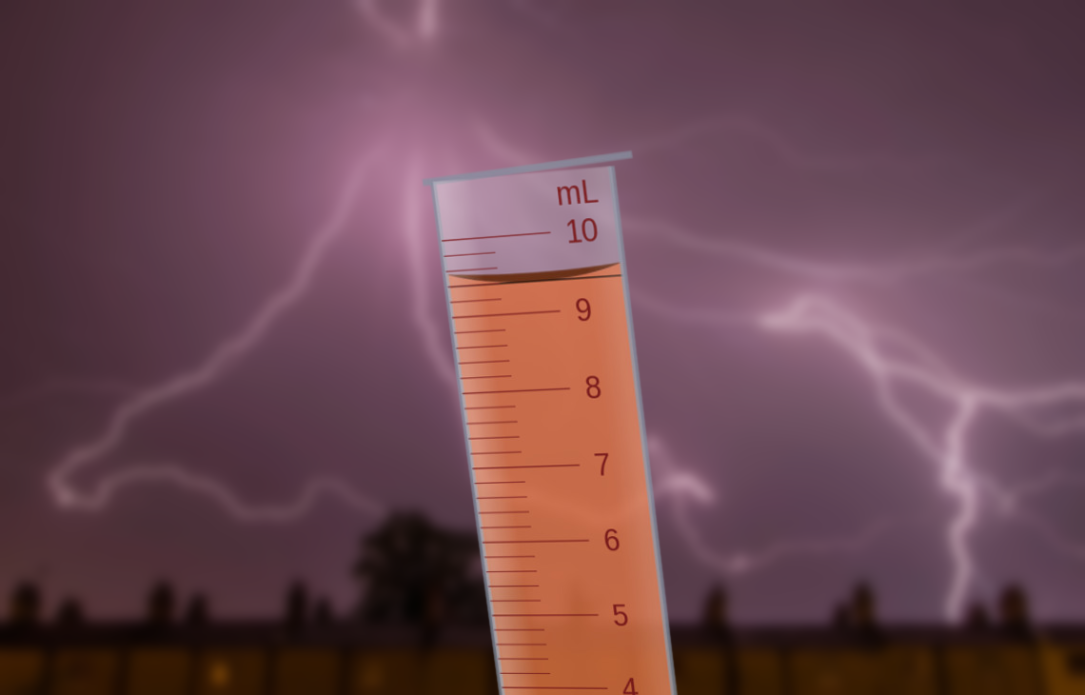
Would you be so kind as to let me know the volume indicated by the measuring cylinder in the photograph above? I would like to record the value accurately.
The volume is 9.4 mL
